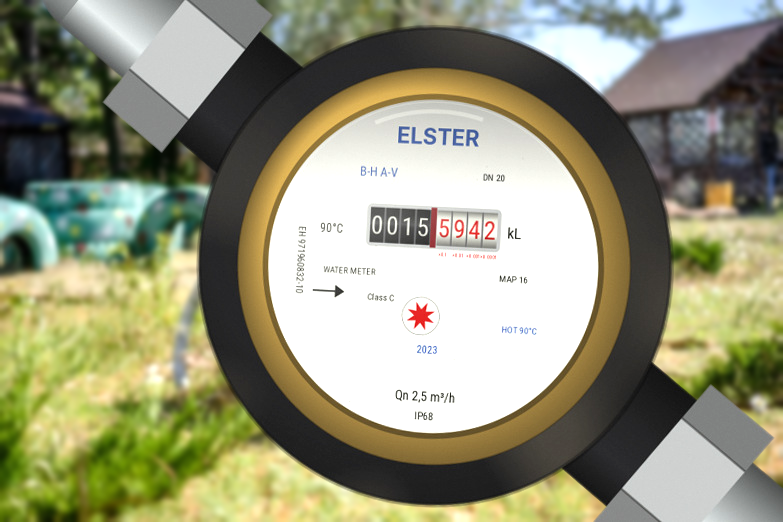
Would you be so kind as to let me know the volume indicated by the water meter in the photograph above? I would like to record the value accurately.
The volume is 15.5942 kL
